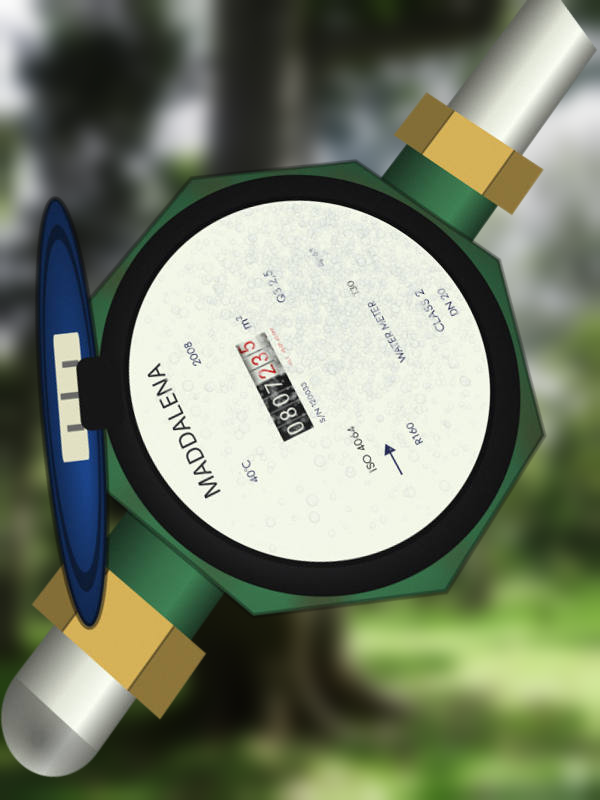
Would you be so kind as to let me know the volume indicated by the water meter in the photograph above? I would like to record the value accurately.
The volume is 807.235 m³
